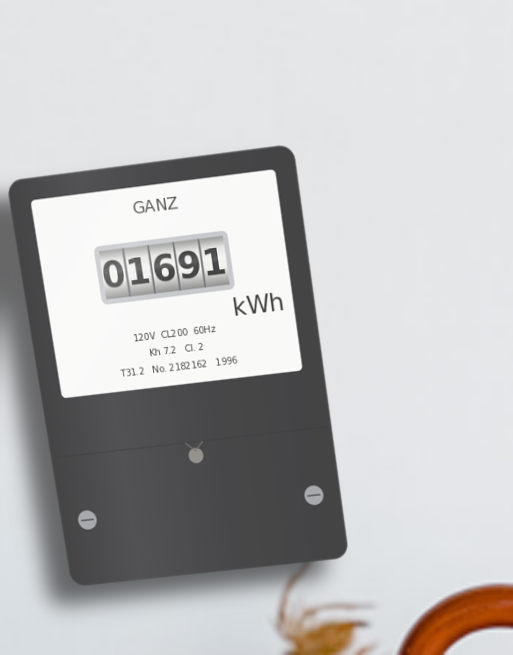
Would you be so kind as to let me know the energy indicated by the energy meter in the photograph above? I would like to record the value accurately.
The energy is 1691 kWh
